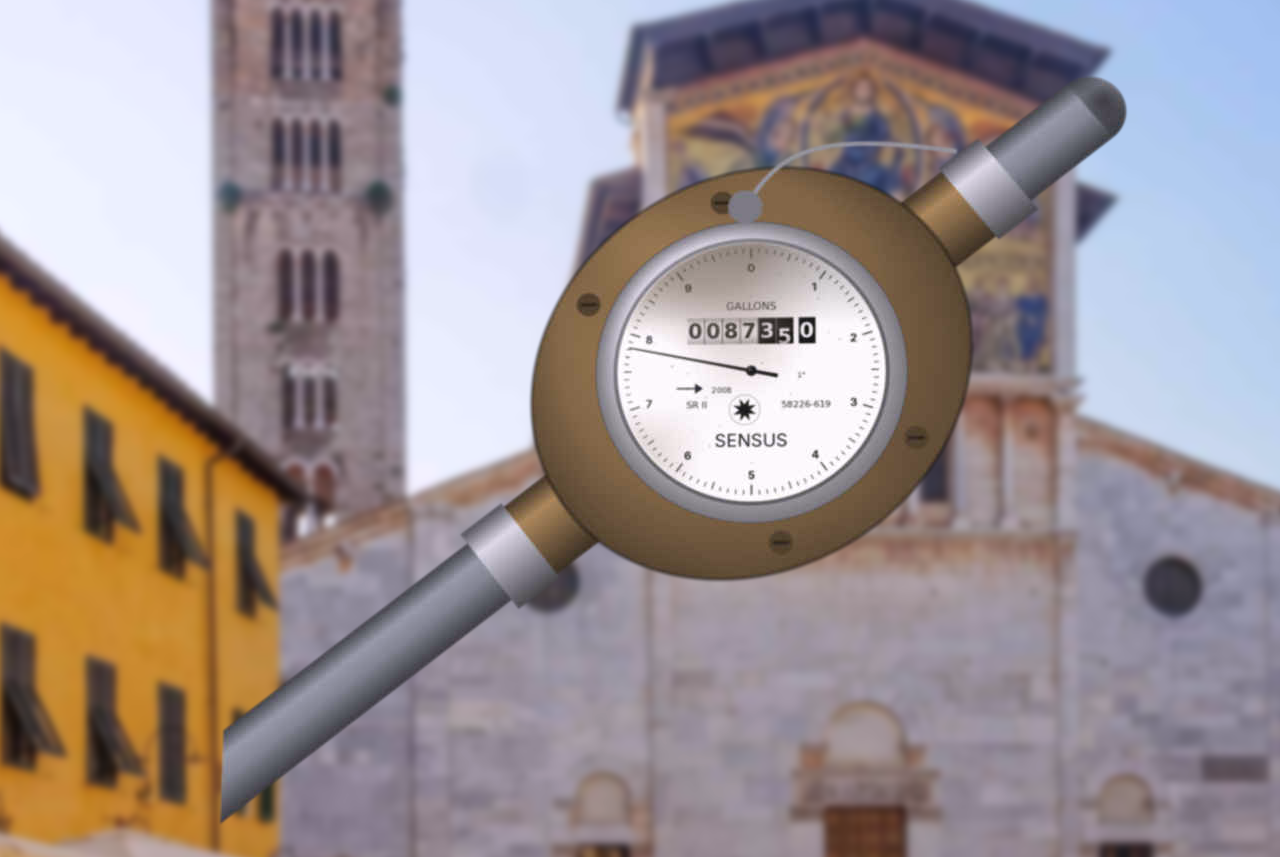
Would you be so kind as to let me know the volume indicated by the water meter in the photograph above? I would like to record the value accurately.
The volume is 87347.8 gal
